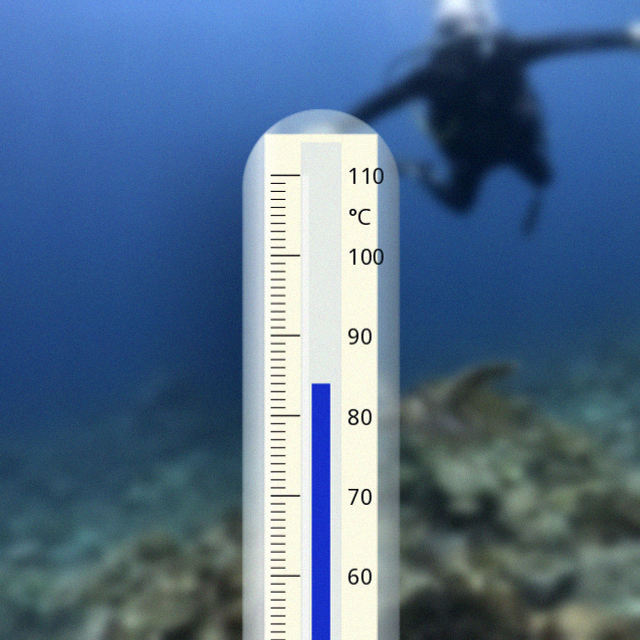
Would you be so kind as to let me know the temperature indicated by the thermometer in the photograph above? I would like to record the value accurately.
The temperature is 84 °C
